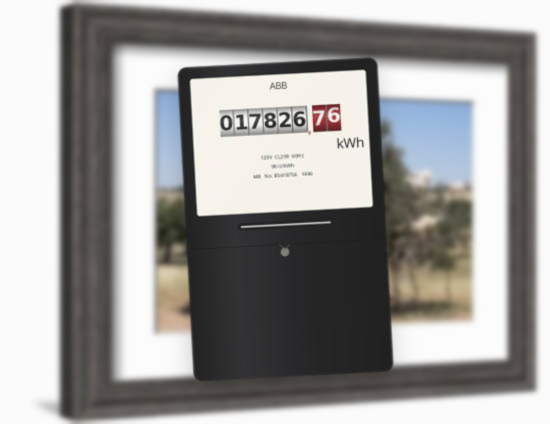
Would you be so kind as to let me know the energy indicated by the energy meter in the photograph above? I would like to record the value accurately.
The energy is 17826.76 kWh
